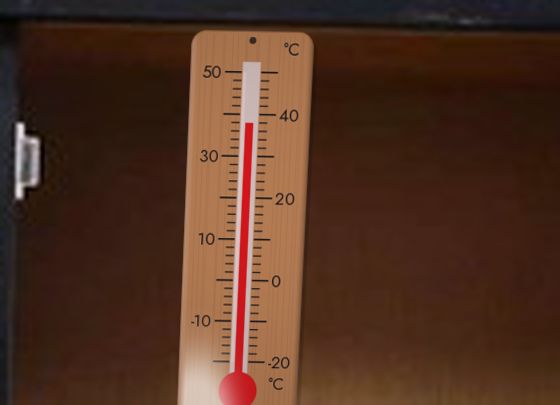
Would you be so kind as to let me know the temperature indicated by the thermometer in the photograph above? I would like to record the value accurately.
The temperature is 38 °C
